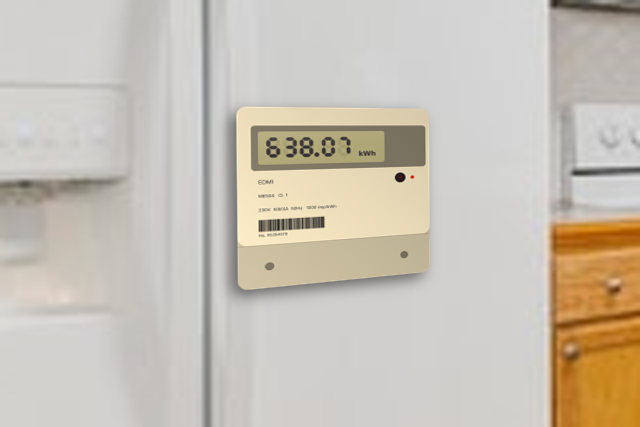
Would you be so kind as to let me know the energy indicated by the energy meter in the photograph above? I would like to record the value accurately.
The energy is 638.07 kWh
